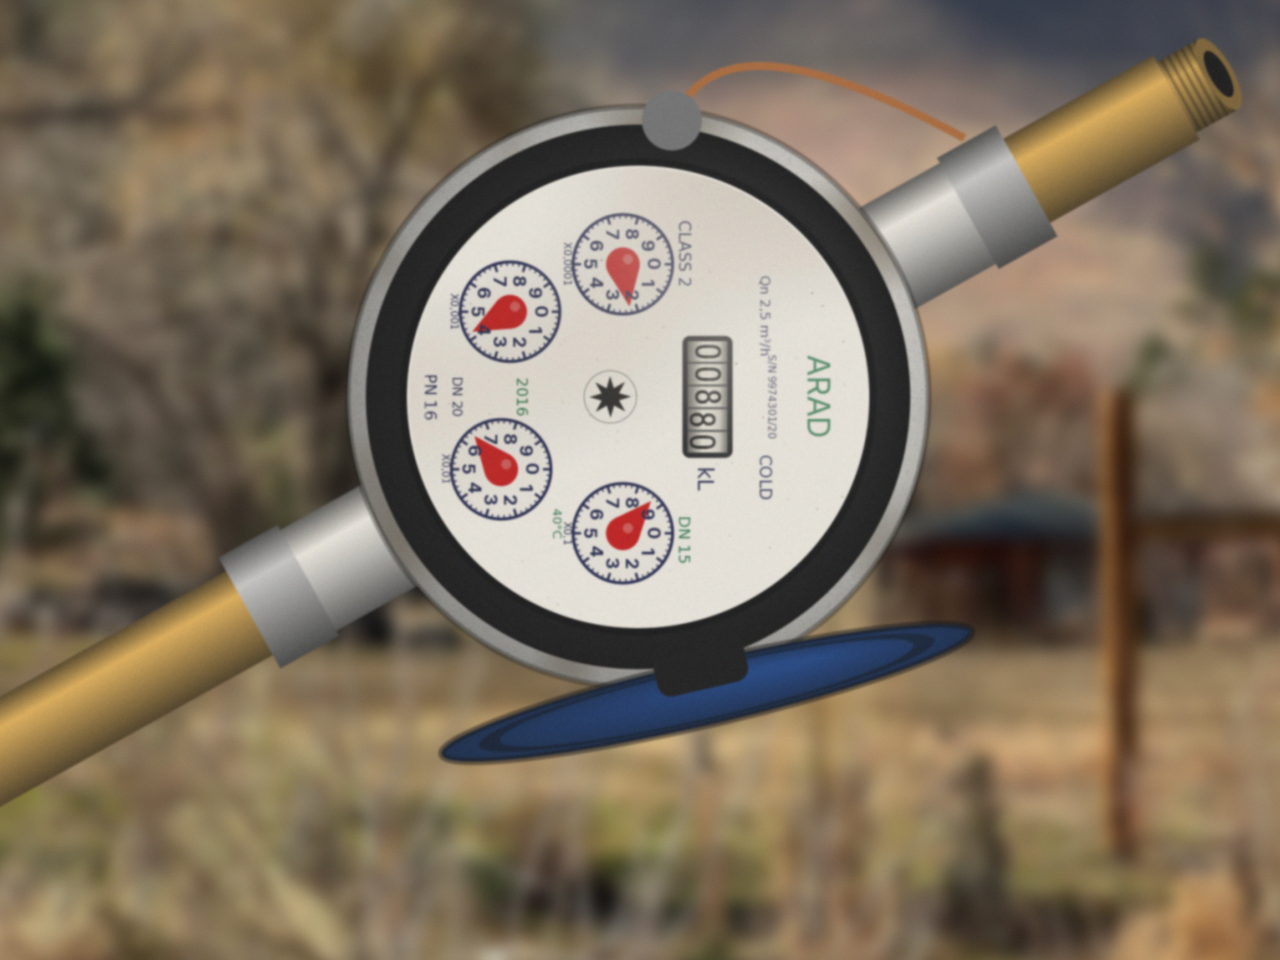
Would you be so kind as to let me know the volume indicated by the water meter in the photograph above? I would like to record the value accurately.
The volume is 879.8642 kL
